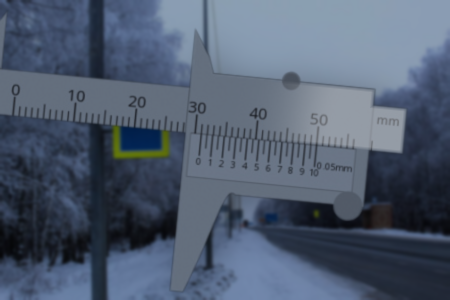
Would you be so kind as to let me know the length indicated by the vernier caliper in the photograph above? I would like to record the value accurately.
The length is 31.0 mm
